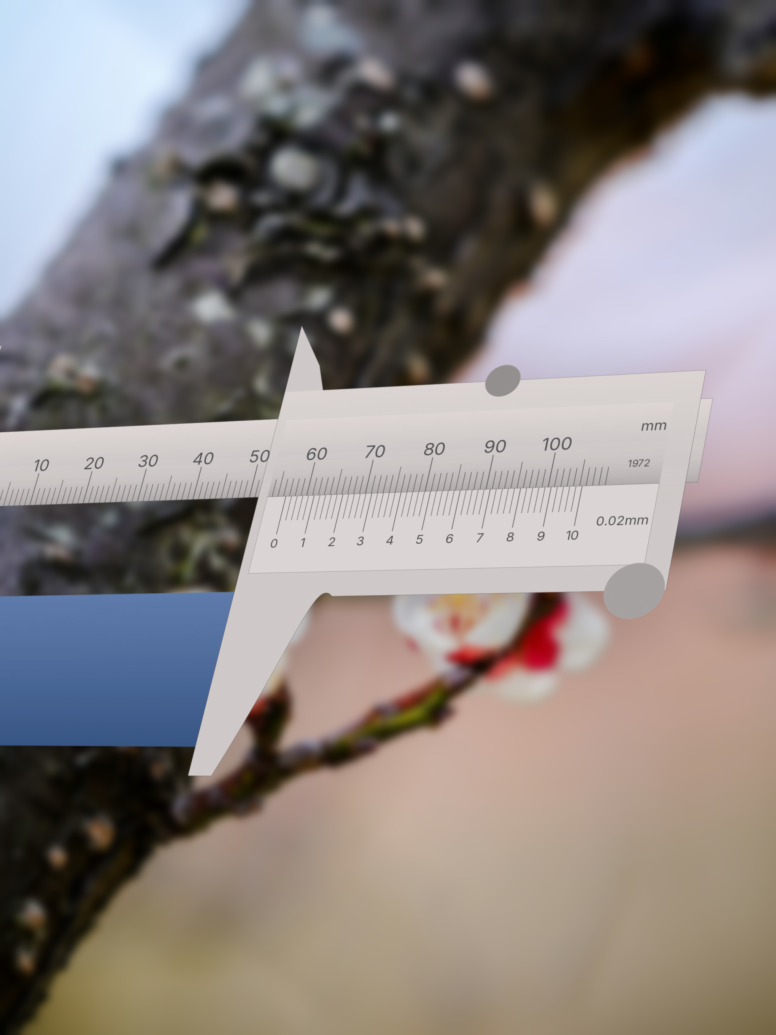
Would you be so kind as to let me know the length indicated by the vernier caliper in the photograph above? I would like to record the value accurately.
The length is 56.4 mm
